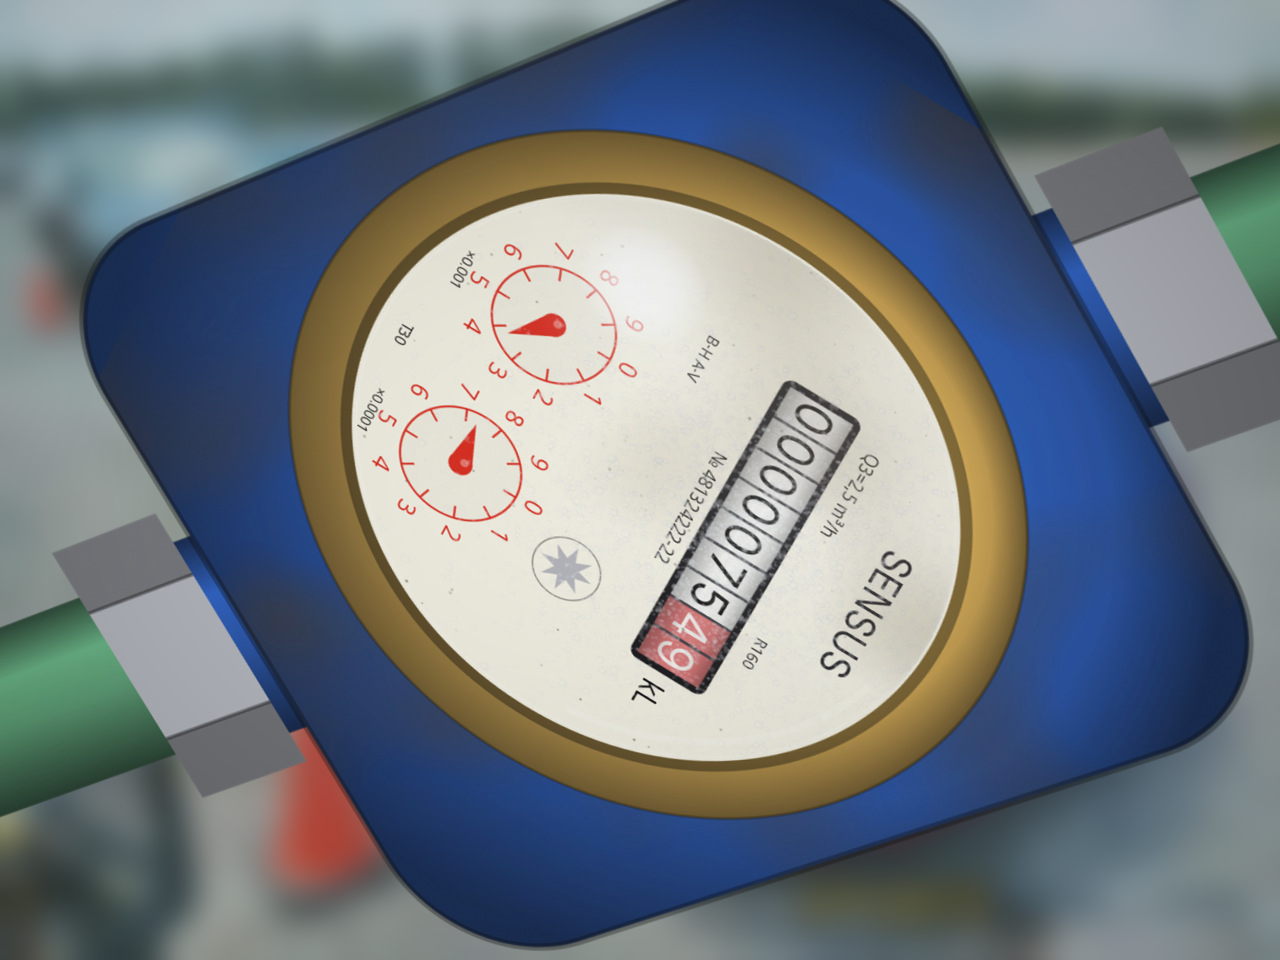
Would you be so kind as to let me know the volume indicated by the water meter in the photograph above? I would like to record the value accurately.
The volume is 75.4937 kL
